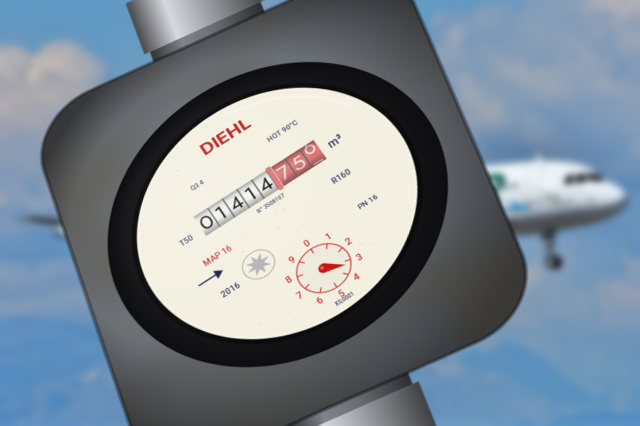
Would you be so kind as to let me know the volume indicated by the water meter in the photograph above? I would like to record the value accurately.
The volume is 1414.7563 m³
